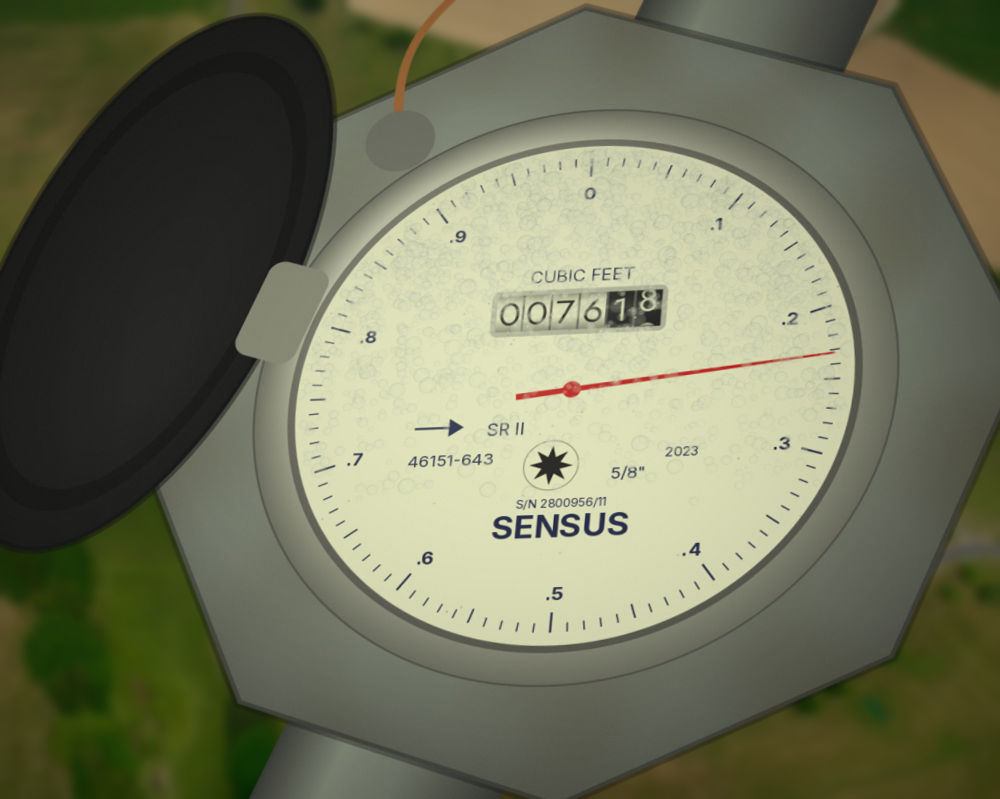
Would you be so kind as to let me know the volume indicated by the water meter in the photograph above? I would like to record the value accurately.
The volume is 7618.23 ft³
